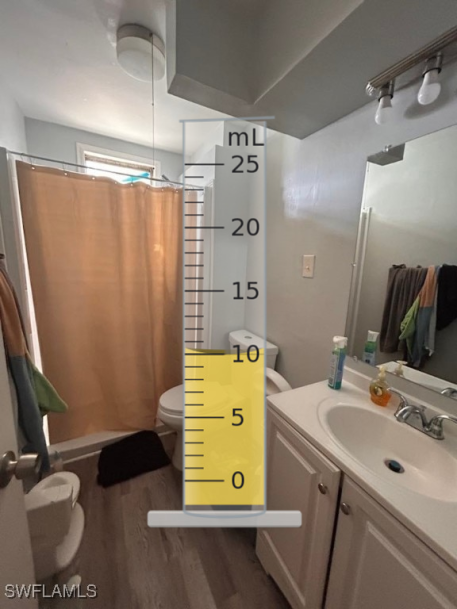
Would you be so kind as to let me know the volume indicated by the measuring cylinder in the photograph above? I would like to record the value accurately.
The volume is 10 mL
